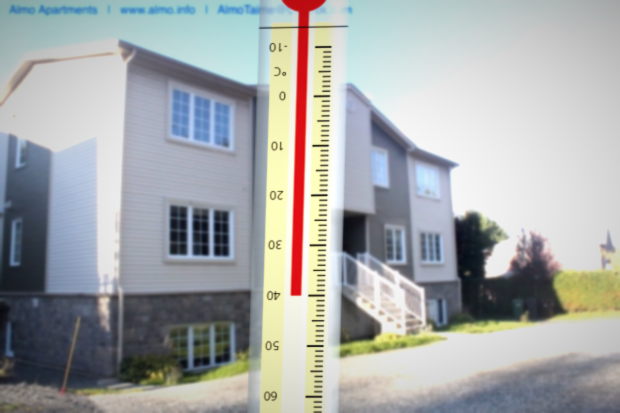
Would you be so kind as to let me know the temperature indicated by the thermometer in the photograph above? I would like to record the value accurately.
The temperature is 40 °C
